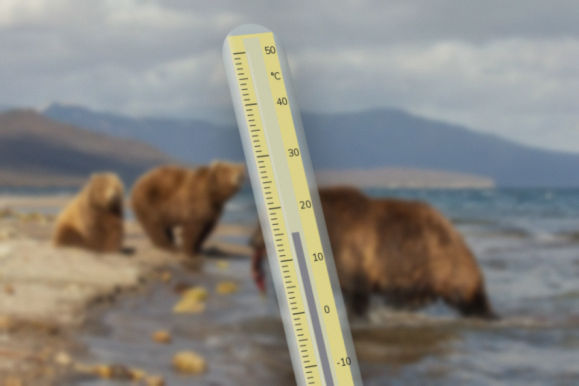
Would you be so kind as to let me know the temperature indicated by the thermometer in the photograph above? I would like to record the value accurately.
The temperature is 15 °C
